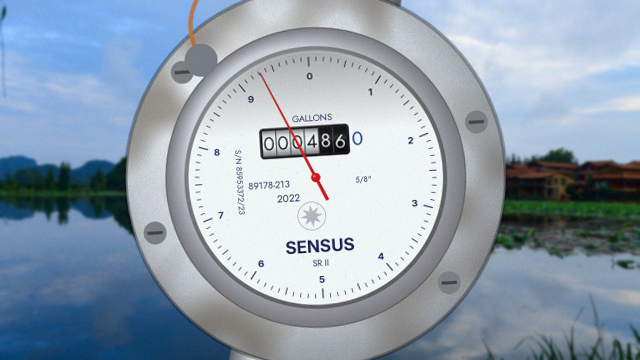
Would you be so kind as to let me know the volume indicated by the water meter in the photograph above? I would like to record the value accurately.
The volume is 4859.3 gal
